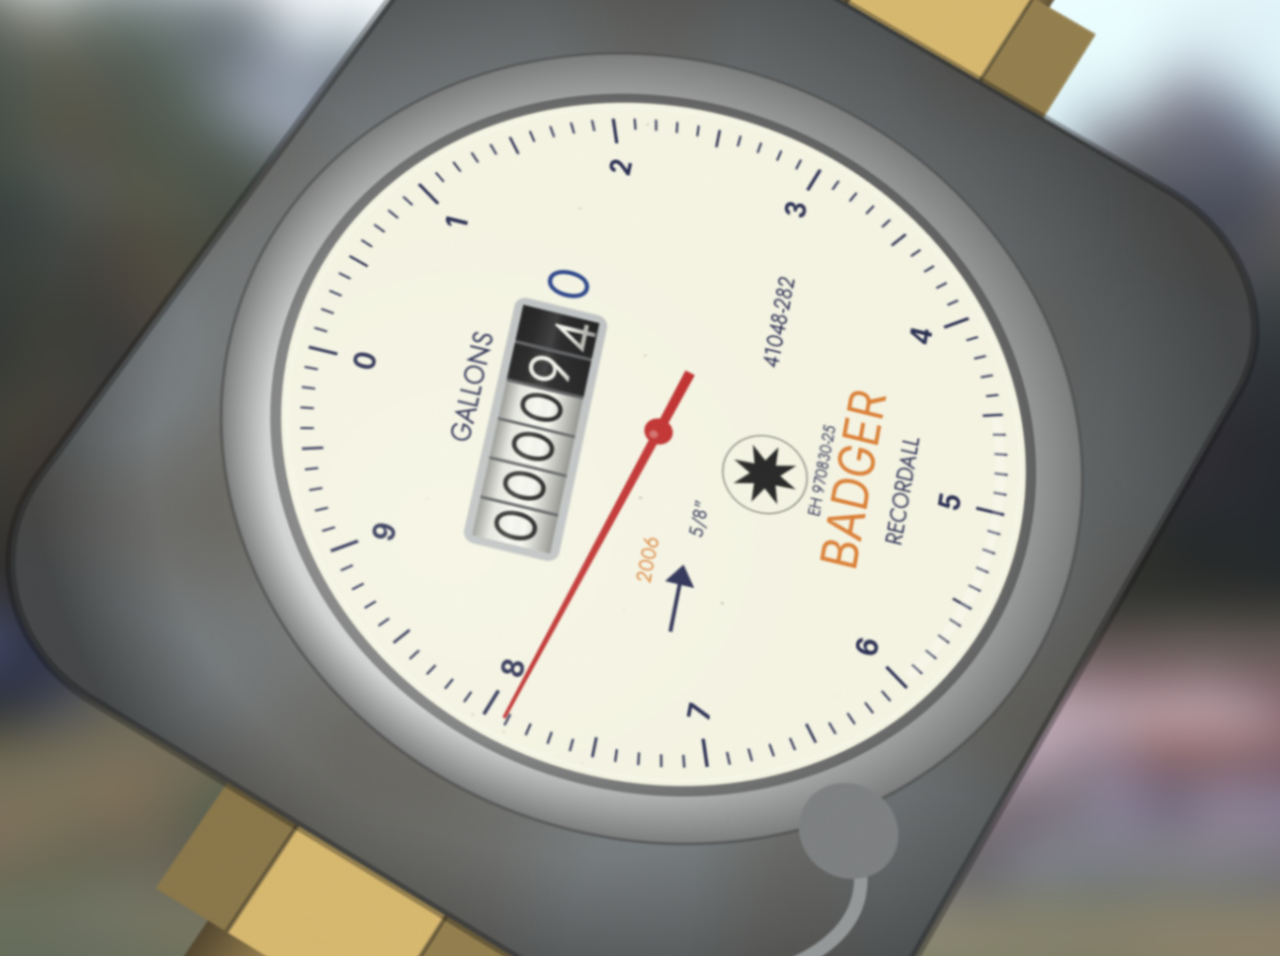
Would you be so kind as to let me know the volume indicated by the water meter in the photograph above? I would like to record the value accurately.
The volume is 937.9 gal
